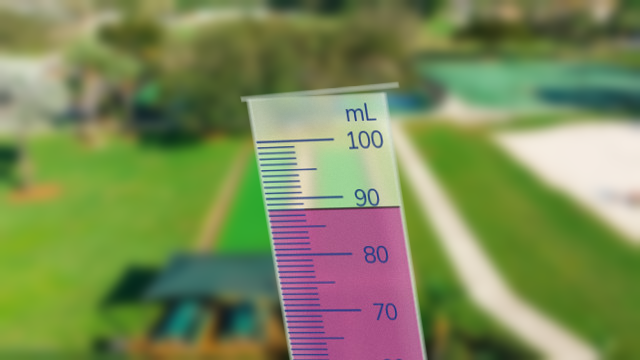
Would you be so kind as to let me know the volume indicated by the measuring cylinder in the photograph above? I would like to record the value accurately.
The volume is 88 mL
